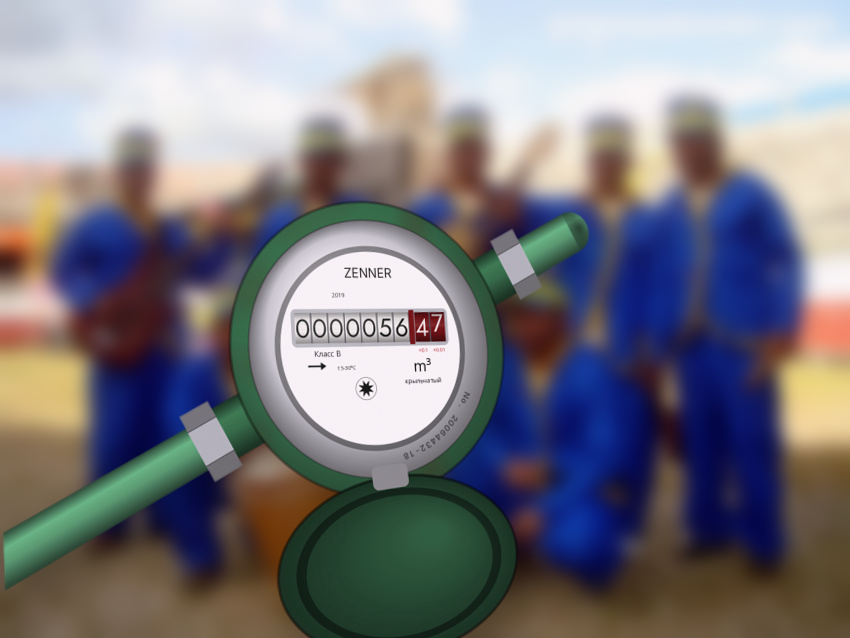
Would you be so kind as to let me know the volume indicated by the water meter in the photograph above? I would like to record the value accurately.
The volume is 56.47 m³
